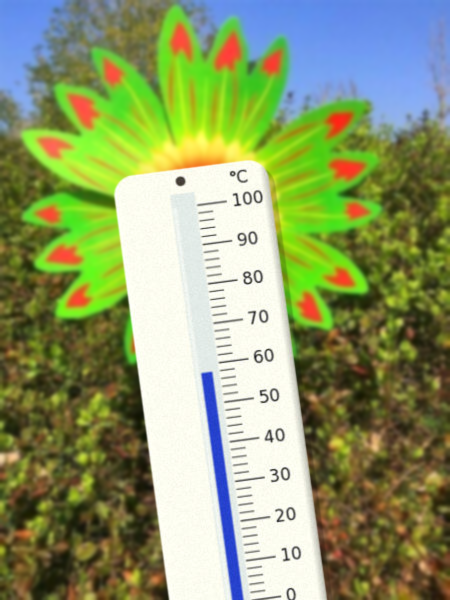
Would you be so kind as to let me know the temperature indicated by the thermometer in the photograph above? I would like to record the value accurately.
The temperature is 58 °C
